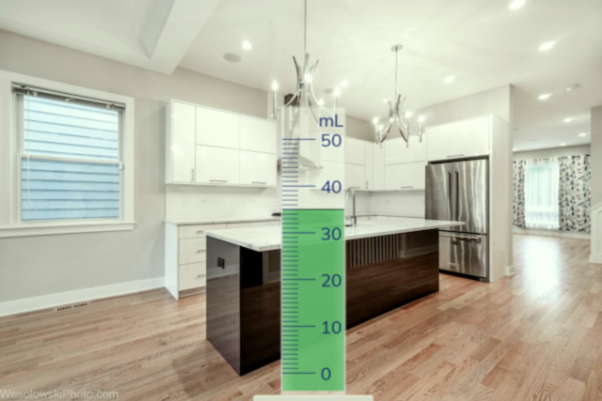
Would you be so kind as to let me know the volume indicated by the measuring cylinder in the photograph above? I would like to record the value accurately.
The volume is 35 mL
